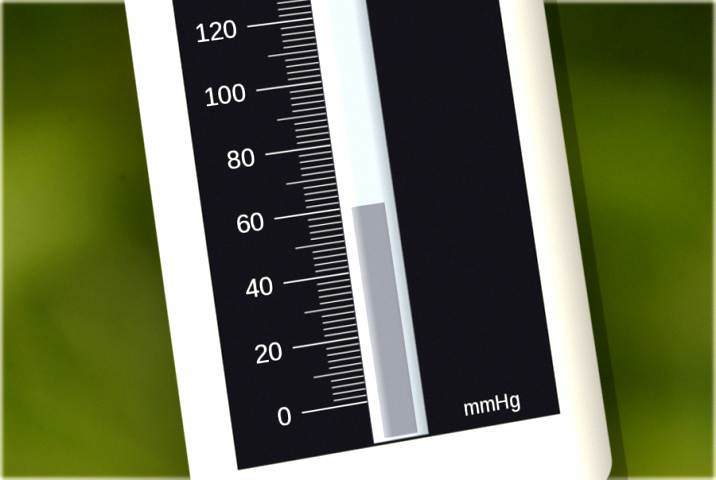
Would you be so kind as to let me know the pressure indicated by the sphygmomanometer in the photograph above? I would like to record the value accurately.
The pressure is 60 mmHg
